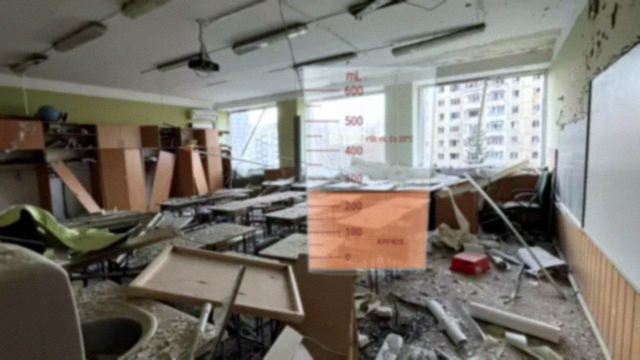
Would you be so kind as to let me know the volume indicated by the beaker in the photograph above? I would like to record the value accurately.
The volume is 250 mL
